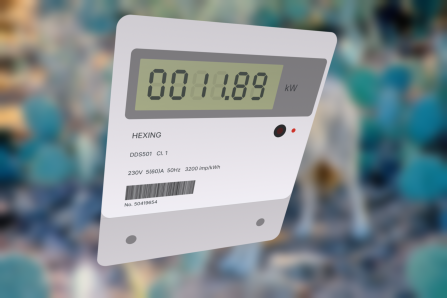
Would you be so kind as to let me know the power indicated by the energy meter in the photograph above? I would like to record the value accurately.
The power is 11.89 kW
